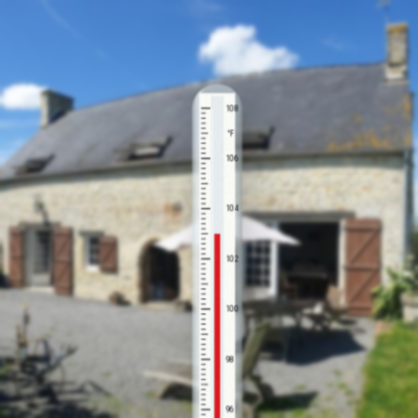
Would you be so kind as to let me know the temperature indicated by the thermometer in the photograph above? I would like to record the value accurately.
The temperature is 103 °F
